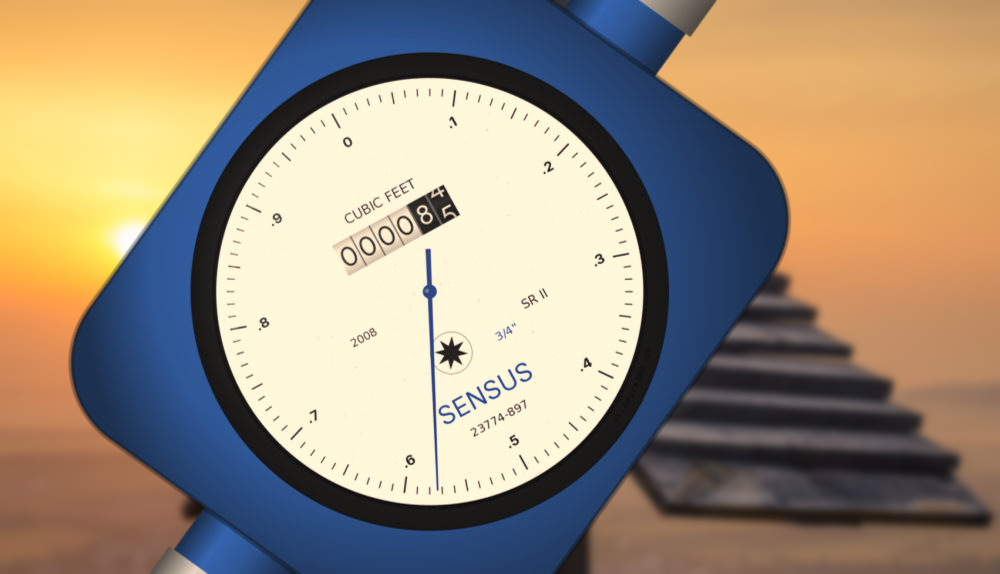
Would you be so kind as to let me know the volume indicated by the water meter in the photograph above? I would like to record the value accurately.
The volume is 84.57 ft³
